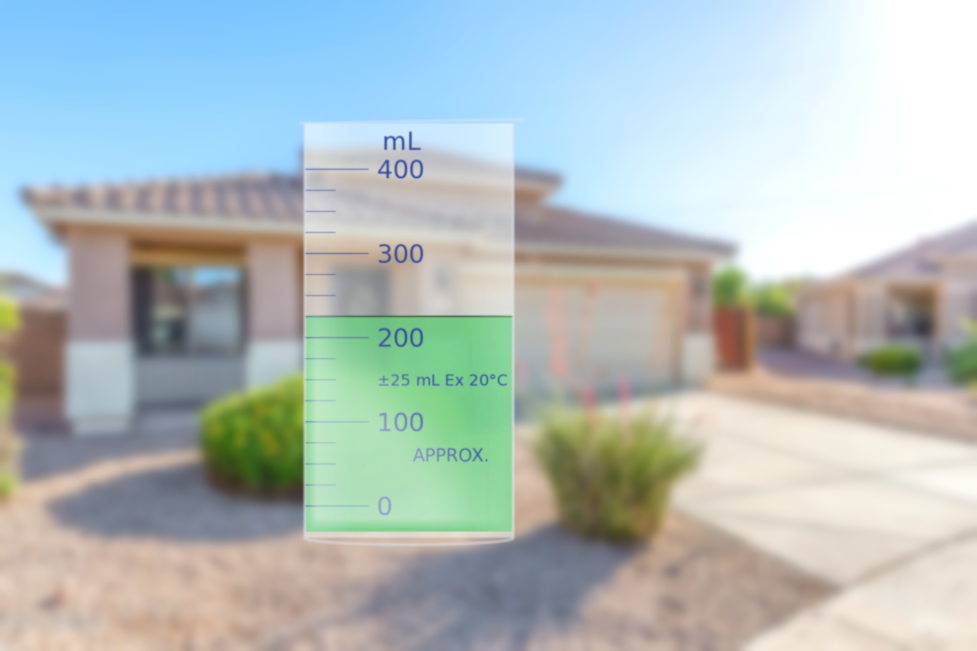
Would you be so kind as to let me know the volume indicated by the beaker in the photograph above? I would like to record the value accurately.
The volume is 225 mL
